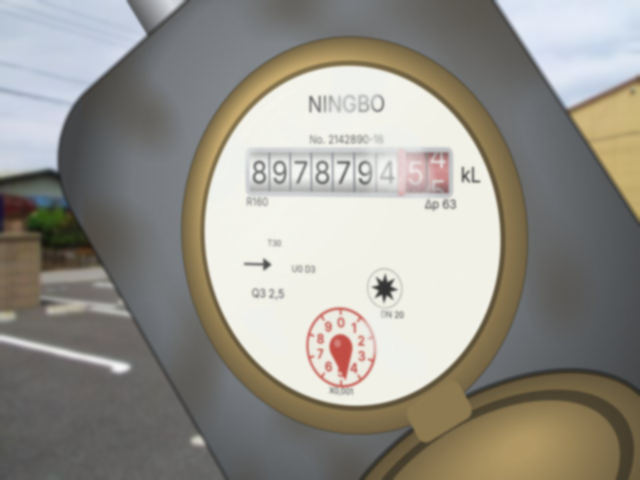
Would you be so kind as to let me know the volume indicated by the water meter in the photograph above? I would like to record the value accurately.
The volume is 8978794.544 kL
